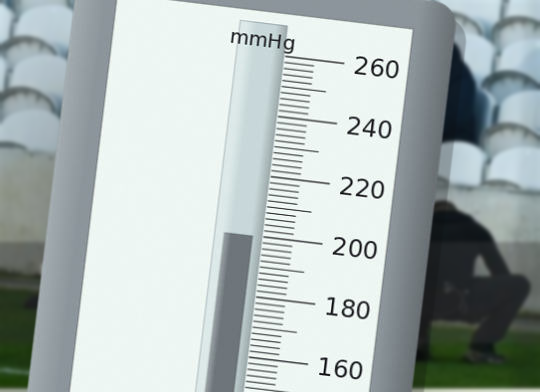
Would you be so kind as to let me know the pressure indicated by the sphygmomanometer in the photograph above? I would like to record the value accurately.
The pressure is 200 mmHg
